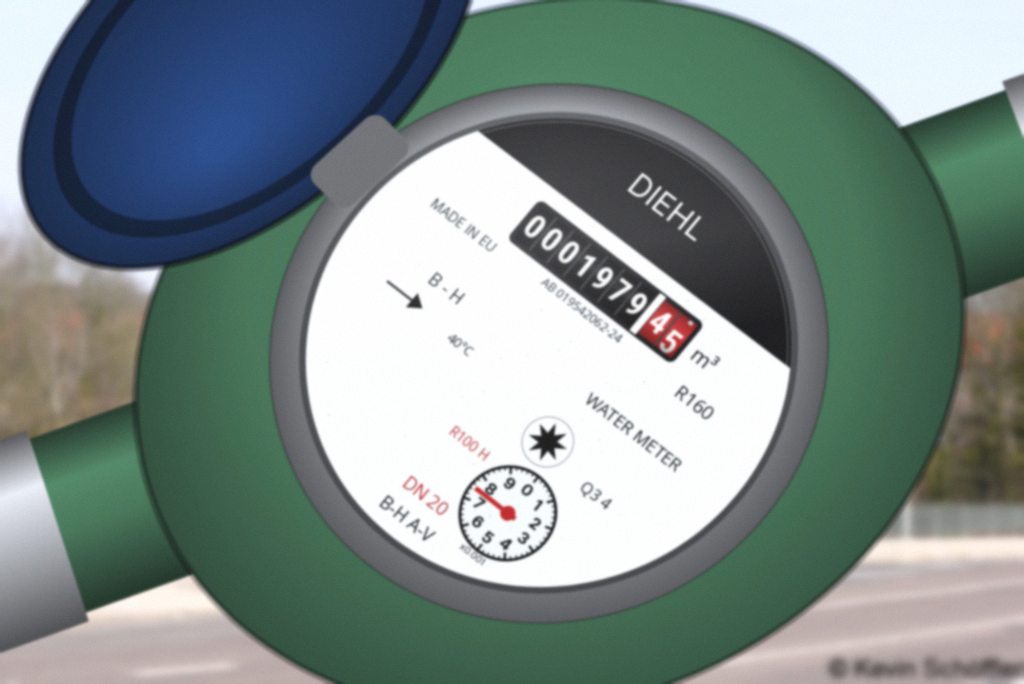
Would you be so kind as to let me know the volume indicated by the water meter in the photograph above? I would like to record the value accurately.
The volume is 1979.447 m³
